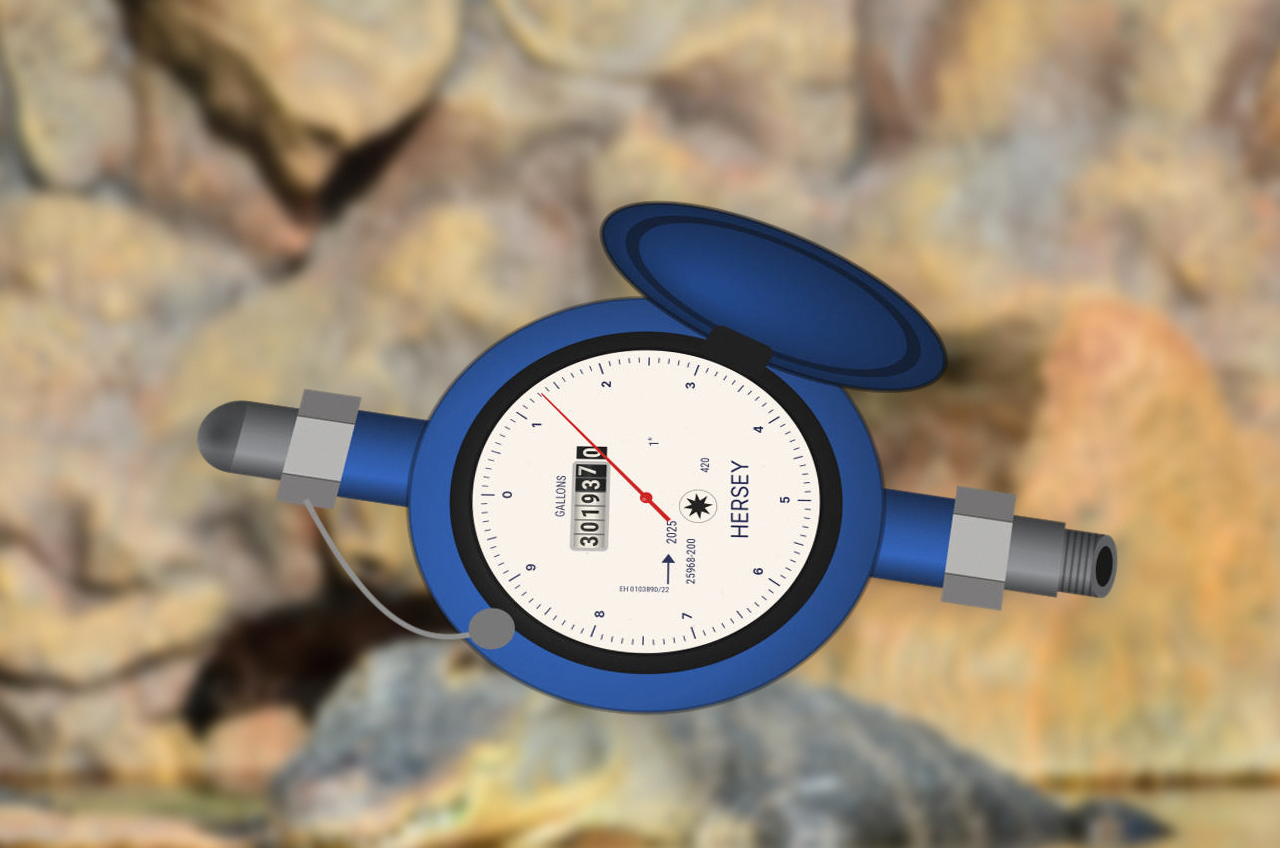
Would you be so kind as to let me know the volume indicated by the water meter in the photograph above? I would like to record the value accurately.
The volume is 3019371.3 gal
